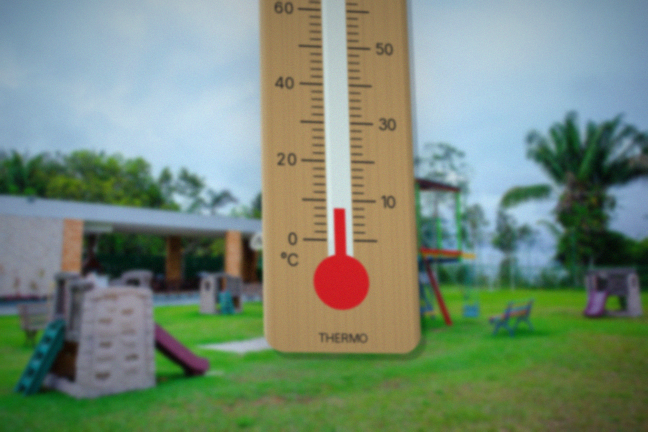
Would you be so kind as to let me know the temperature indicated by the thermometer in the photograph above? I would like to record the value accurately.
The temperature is 8 °C
